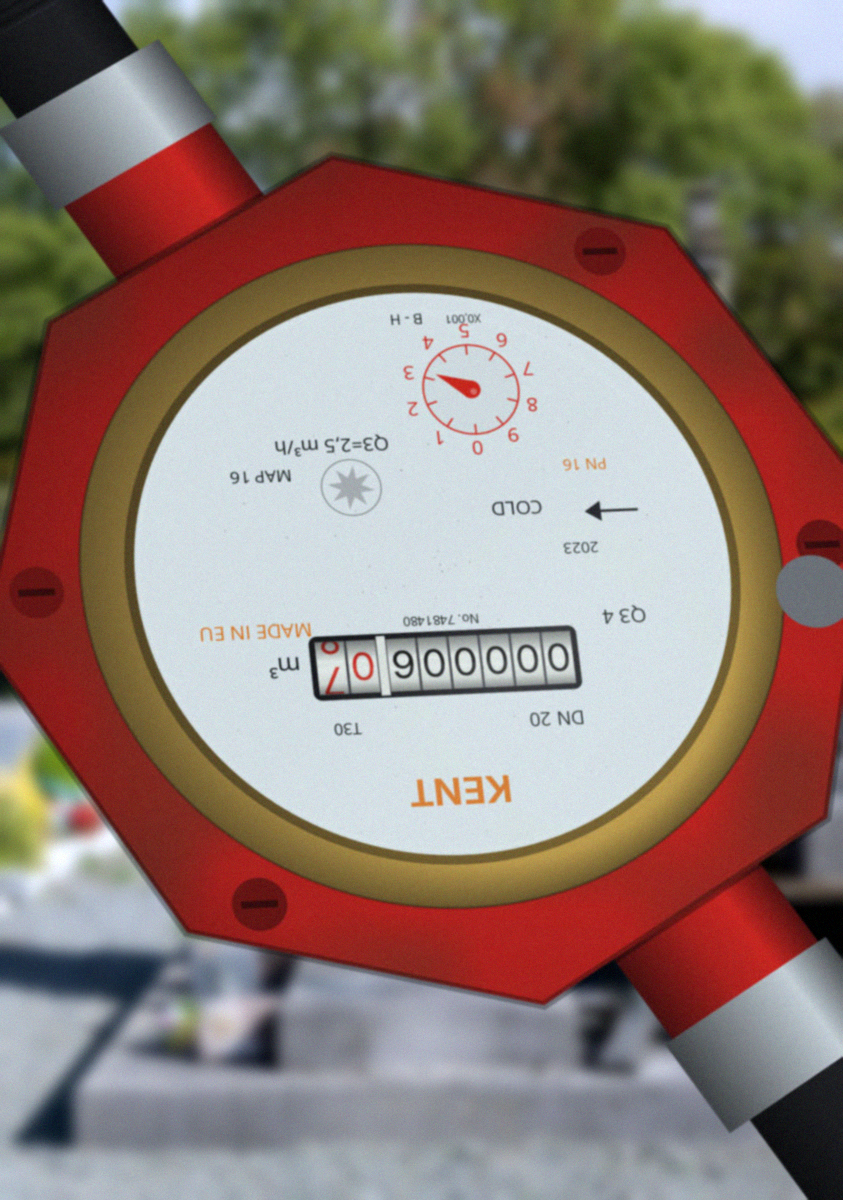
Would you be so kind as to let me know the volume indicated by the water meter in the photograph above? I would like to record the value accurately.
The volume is 6.073 m³
